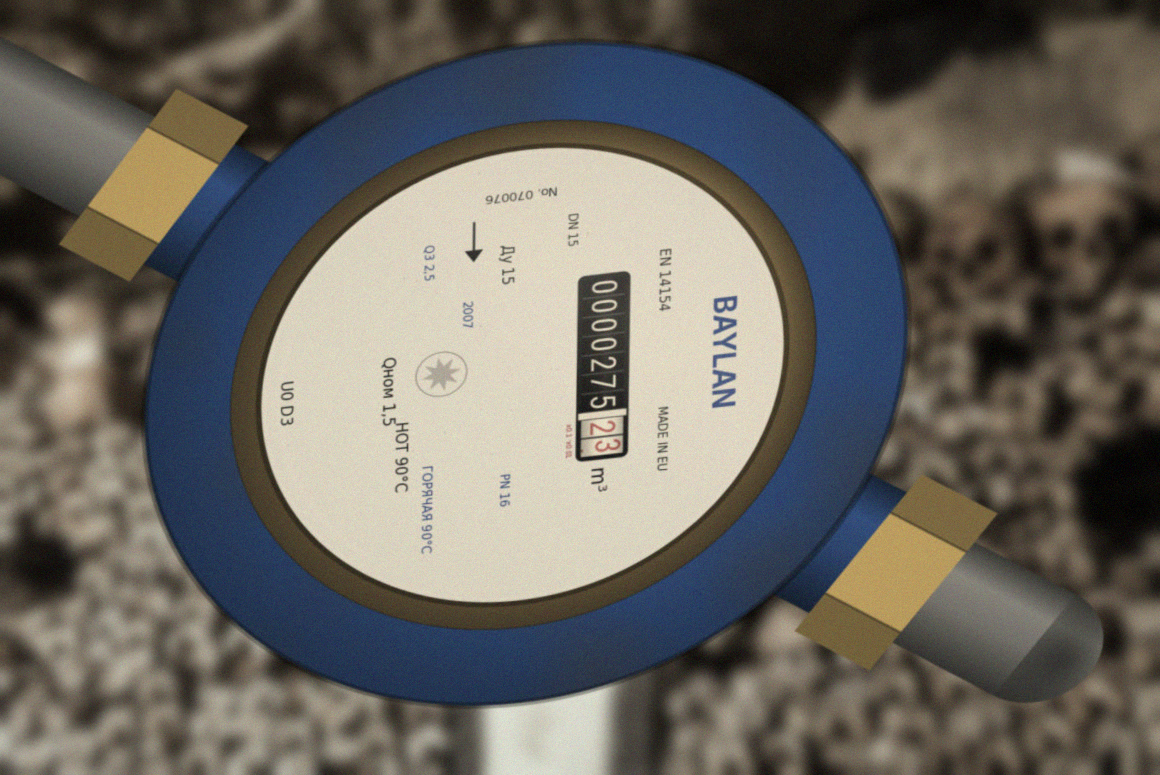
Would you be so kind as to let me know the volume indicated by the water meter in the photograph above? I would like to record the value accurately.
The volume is 275.23 m³
